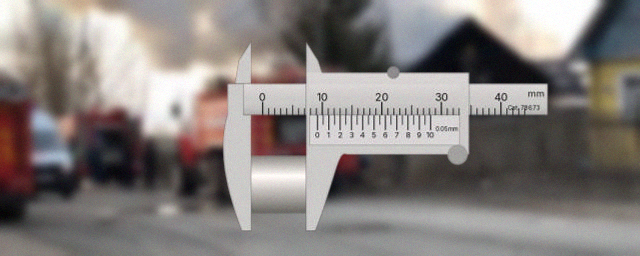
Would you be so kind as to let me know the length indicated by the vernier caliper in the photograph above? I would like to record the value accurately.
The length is 9.2 mm
